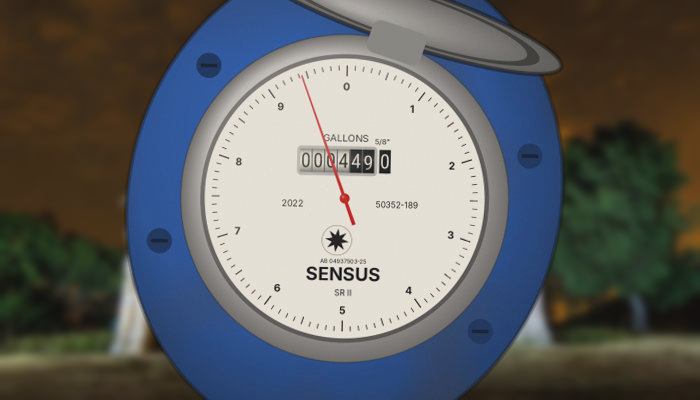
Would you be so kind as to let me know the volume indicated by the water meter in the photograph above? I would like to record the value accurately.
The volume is 4489.4 gal
